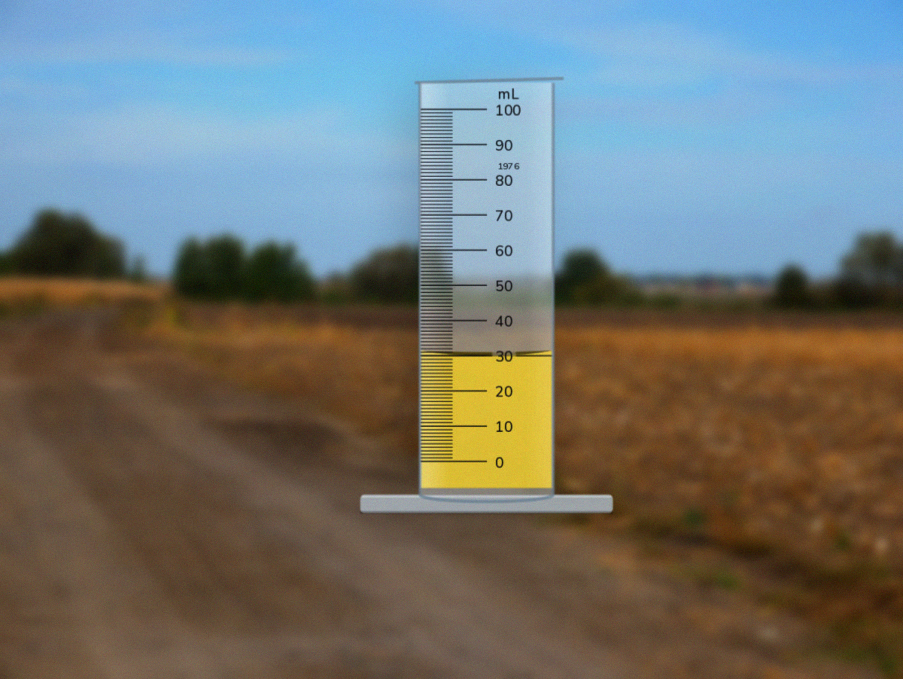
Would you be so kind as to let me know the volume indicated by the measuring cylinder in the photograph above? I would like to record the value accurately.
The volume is 30 mL
